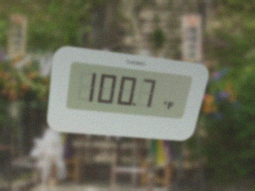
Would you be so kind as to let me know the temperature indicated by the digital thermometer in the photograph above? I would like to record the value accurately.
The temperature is 100.7 °F
